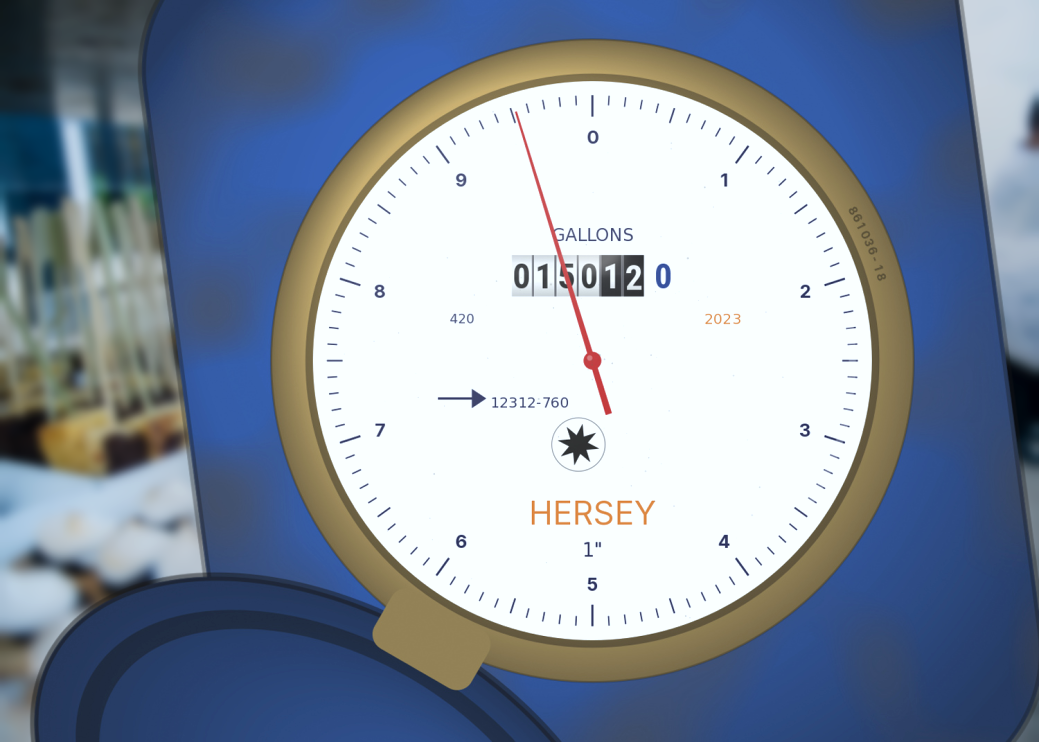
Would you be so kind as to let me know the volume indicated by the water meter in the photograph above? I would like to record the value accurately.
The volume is 150119.5 gal
